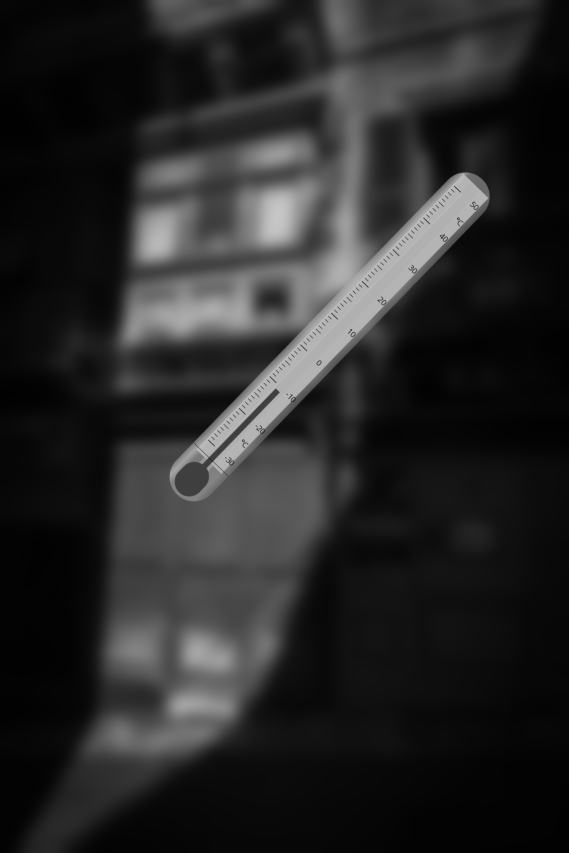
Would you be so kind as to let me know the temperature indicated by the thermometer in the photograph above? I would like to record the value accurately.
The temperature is -11 °C
